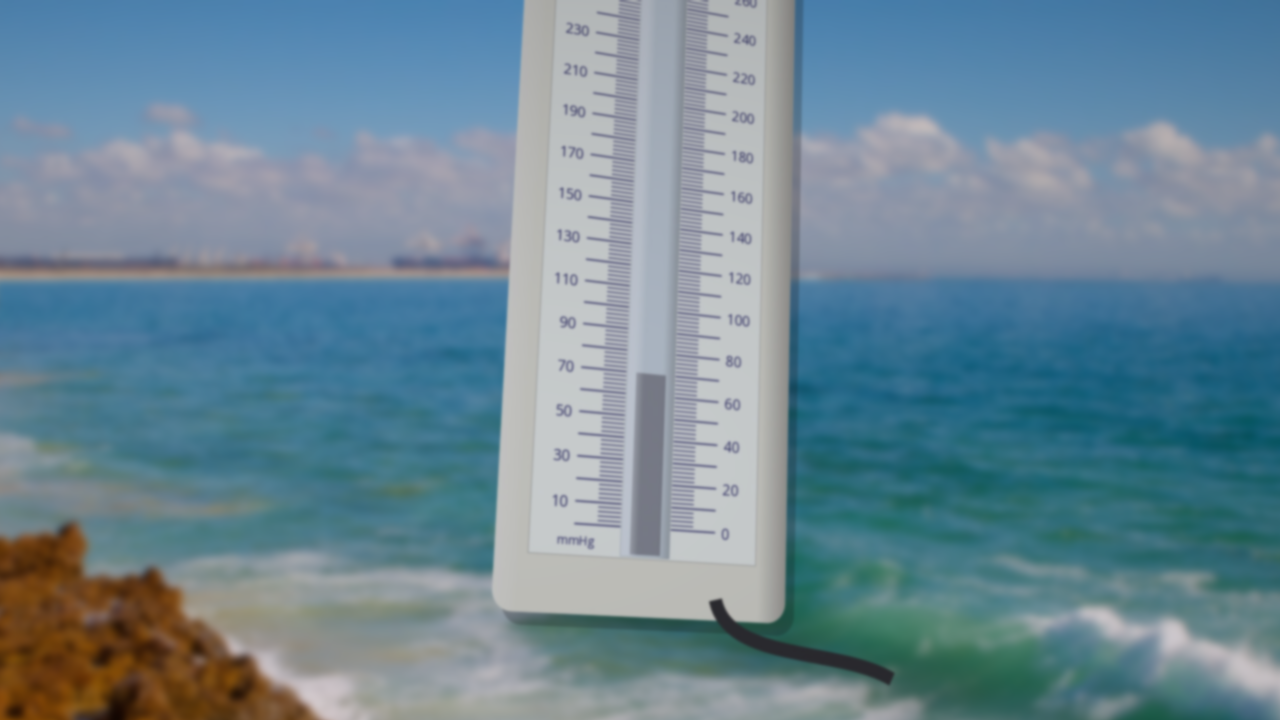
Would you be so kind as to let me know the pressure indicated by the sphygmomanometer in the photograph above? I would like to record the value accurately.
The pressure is 70 mmHg
